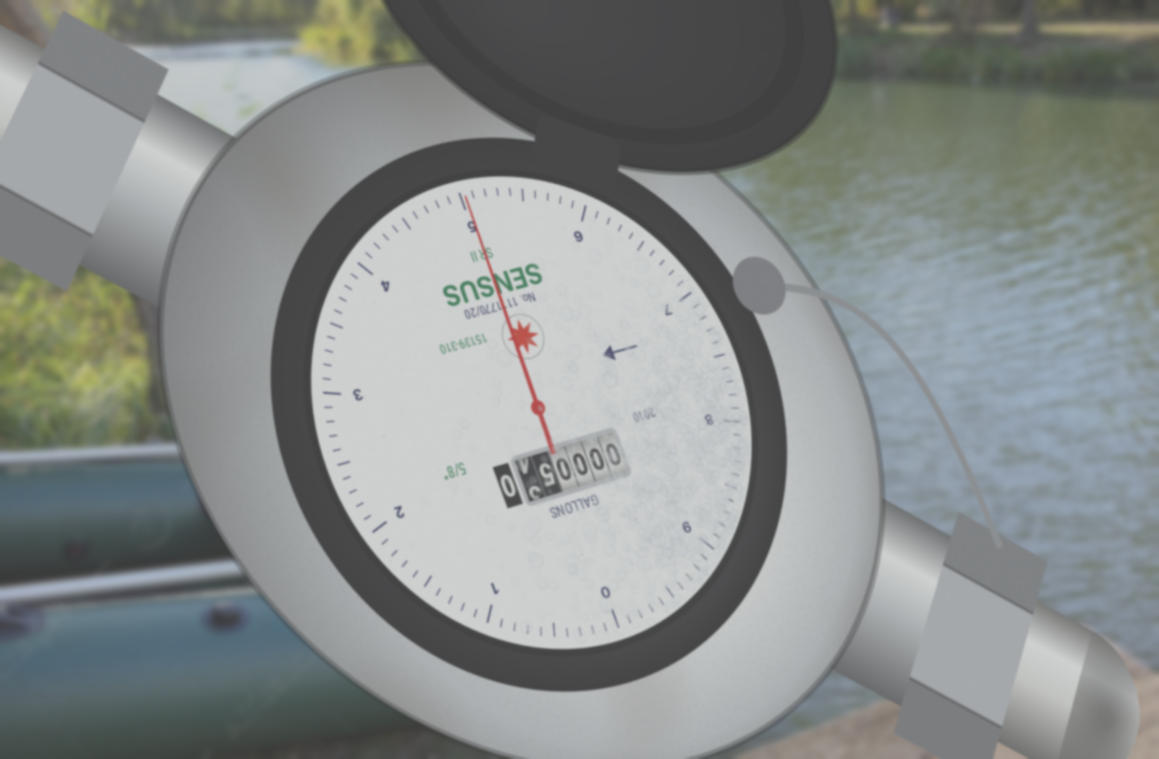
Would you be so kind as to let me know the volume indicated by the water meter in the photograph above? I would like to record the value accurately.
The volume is 535.0 gal
